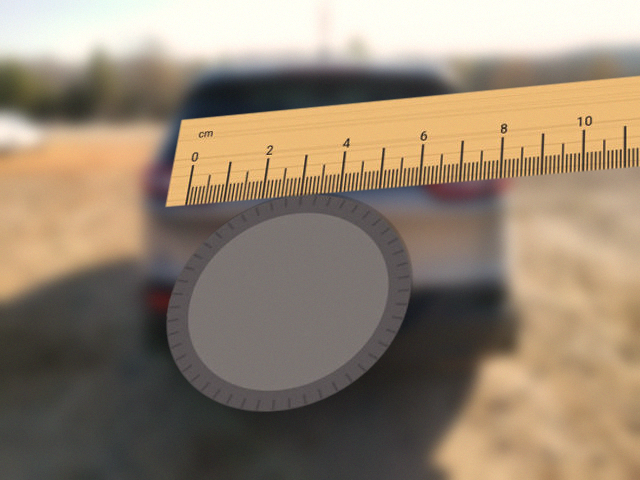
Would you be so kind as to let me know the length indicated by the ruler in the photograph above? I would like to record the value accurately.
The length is 6 cm
